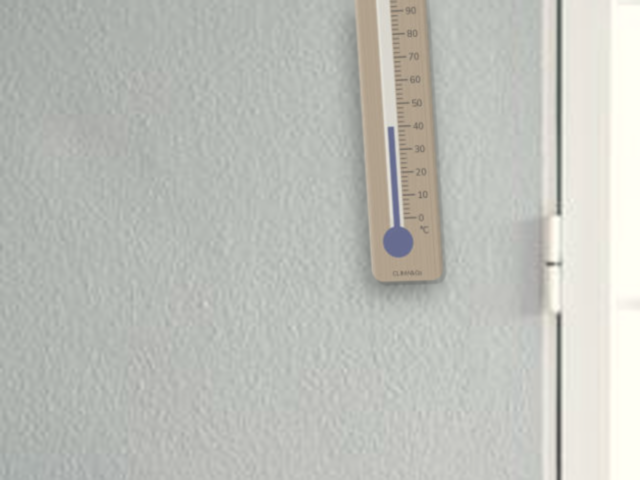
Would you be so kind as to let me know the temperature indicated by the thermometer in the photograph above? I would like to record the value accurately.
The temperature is 40 °C
